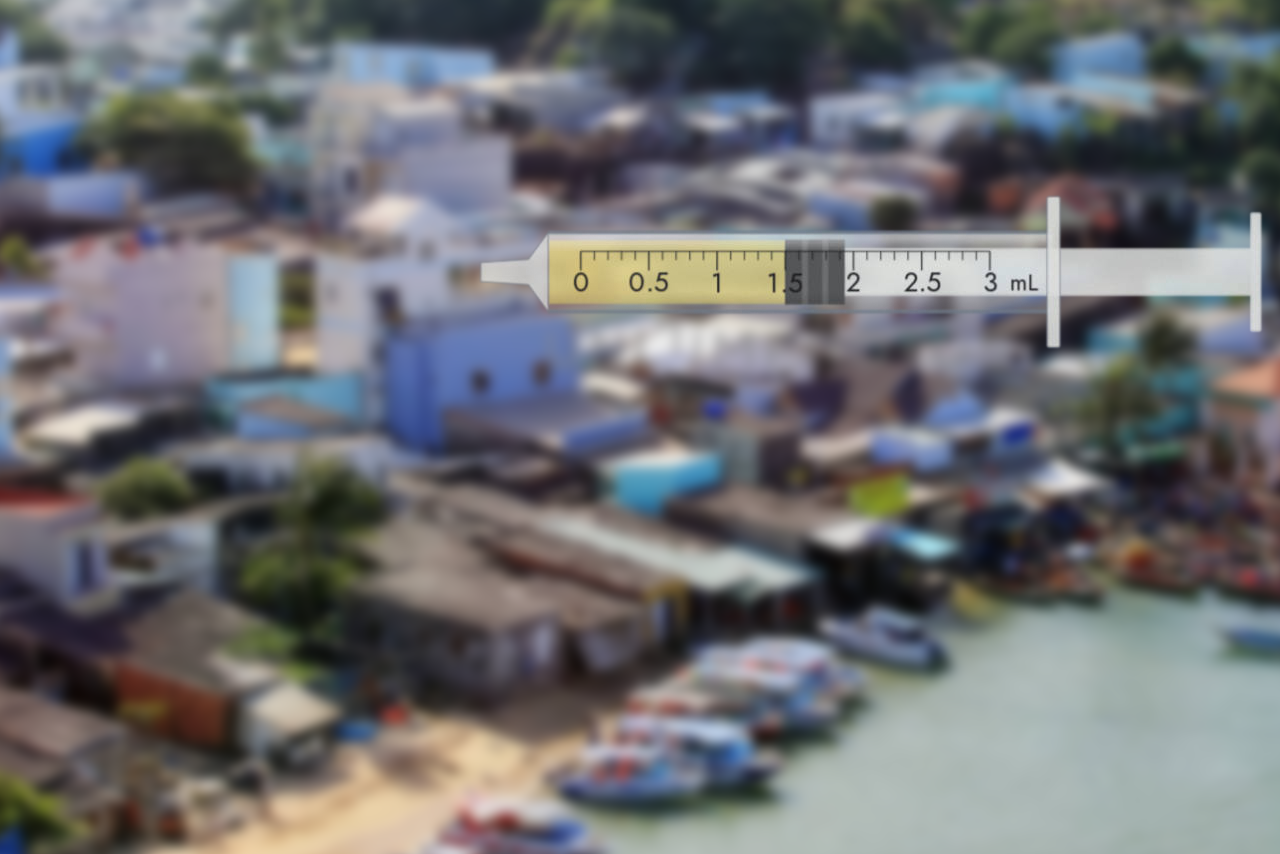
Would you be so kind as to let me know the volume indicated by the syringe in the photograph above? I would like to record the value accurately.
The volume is 1.5 mL
